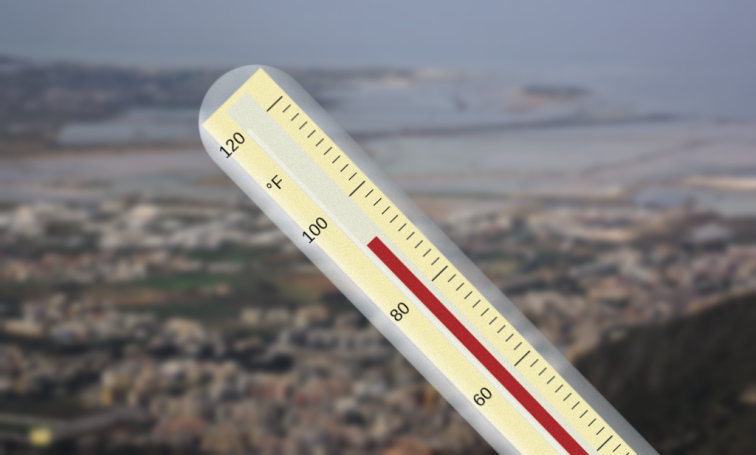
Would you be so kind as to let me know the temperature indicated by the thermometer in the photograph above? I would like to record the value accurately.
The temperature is 92 °F
